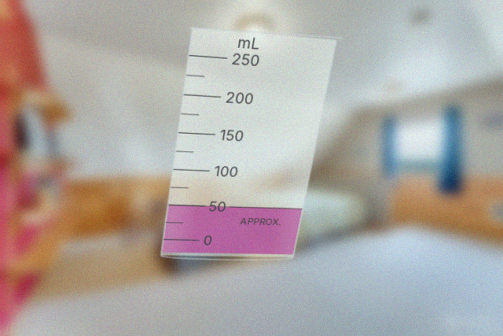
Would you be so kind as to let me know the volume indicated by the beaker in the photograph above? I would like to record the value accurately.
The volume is 50 mL
